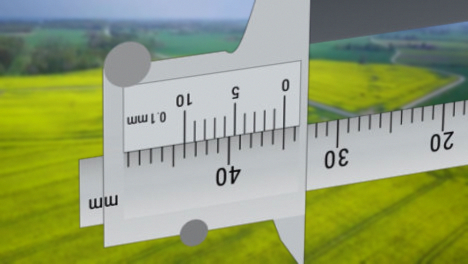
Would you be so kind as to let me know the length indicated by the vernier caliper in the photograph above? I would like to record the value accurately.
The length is 35.0 mm
